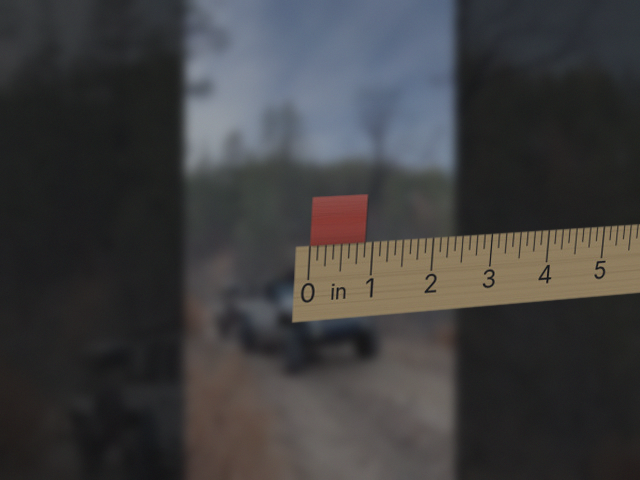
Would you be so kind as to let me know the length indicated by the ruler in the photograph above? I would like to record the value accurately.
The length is 0.875 in
